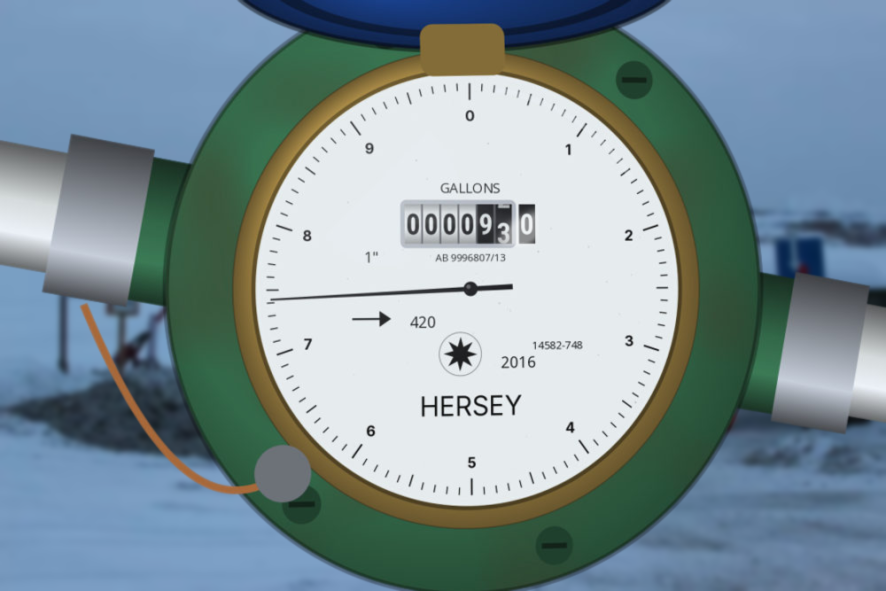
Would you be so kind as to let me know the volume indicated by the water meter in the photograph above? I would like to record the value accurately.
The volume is 927.4 gal
